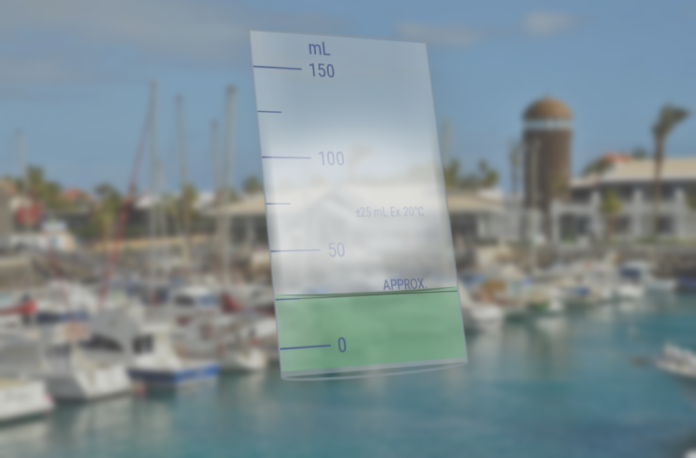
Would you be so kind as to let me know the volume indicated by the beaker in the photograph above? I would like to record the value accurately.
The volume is 25 mL
